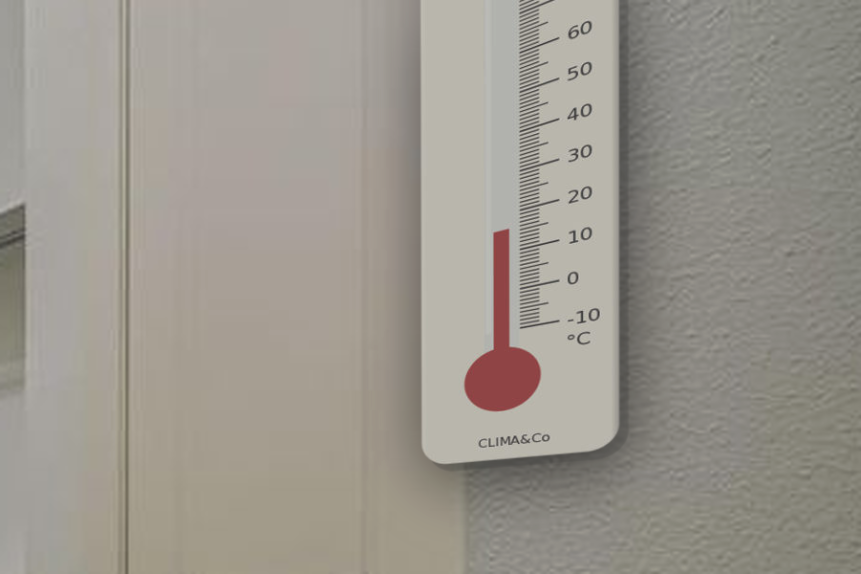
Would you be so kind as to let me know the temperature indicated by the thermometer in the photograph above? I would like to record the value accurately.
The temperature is 16 °C
